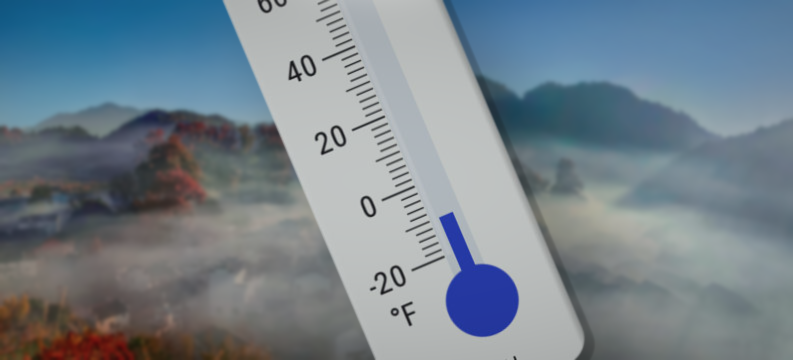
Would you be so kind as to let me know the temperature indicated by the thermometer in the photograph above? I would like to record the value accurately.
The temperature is -10 °F
